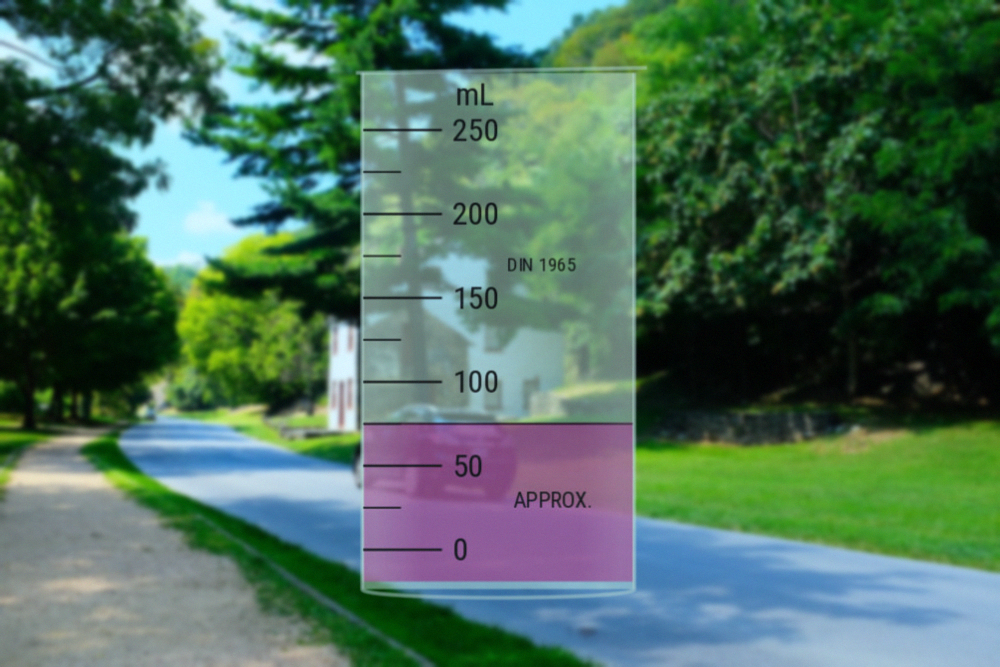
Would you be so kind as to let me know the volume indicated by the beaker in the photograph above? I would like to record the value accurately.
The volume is 75 mL
